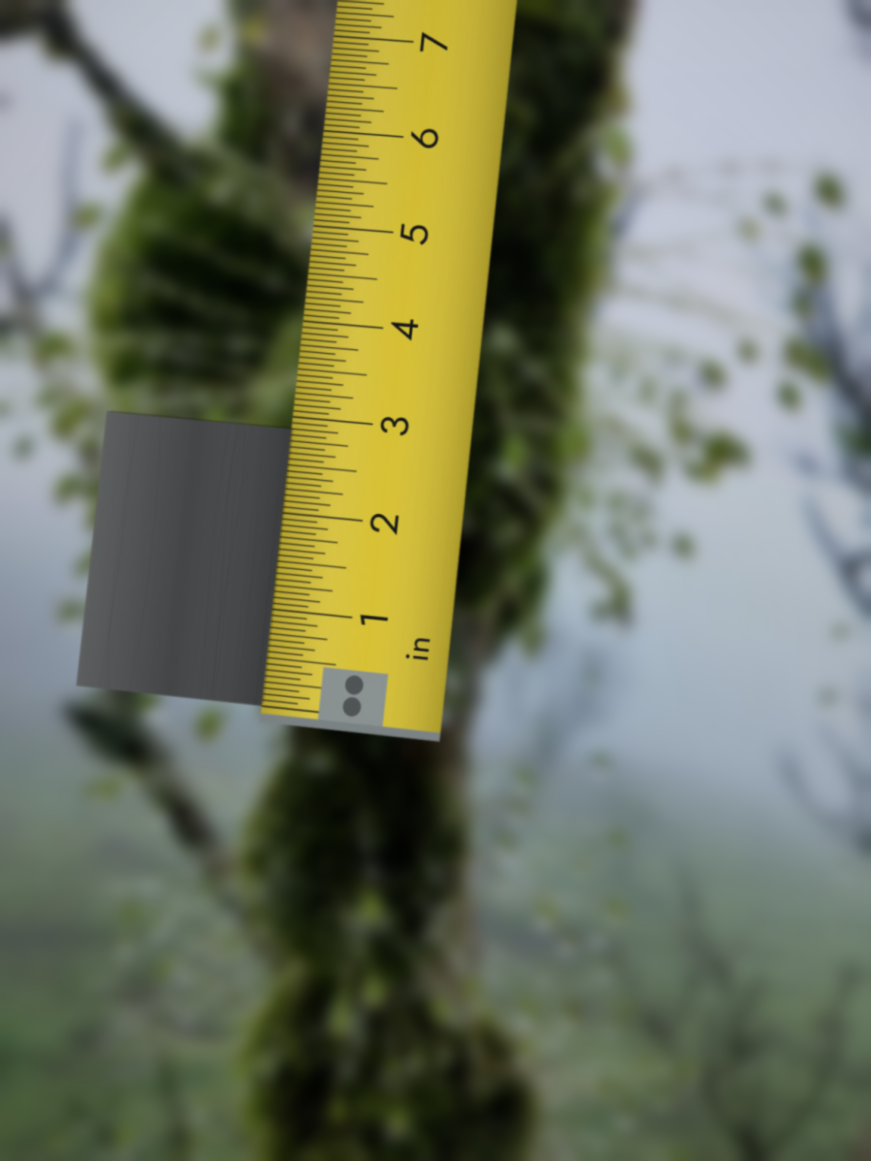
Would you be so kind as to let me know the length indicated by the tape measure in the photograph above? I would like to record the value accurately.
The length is 2.875 in
